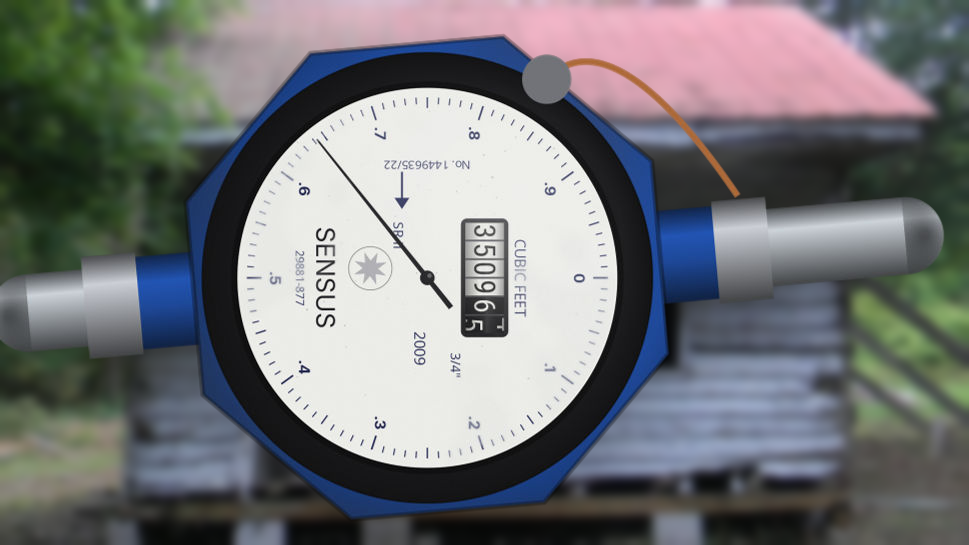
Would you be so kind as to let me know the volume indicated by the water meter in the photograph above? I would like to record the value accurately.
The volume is 350964.64 ft³
